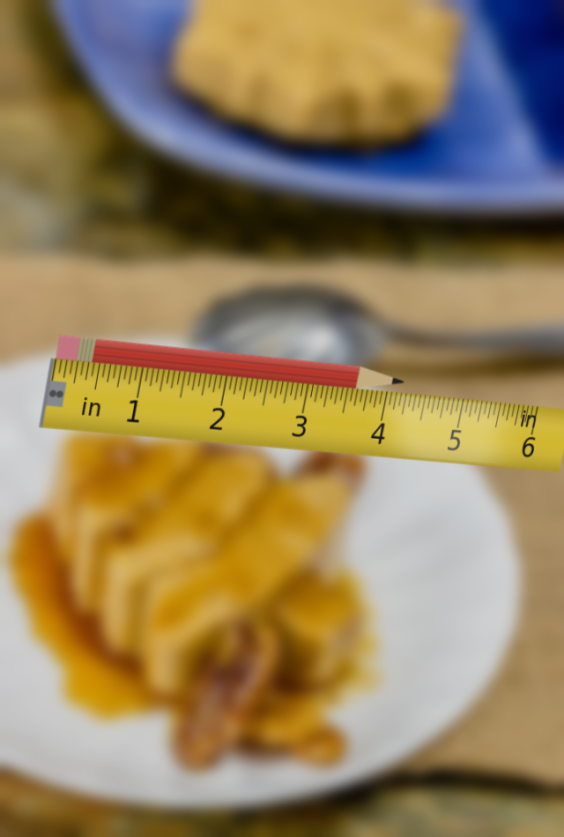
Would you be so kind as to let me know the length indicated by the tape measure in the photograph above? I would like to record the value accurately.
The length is 4.1875 in
